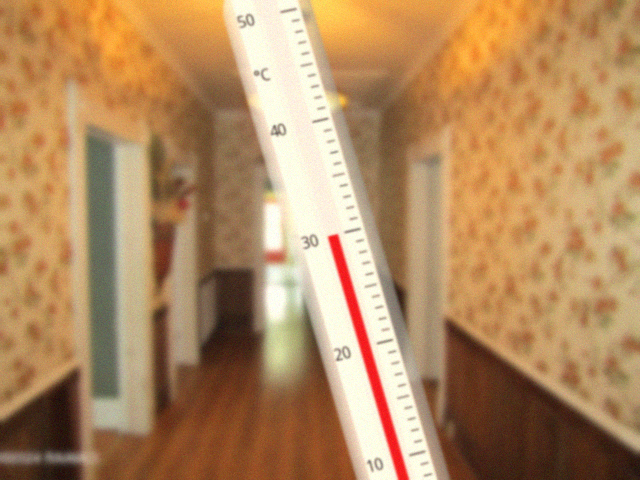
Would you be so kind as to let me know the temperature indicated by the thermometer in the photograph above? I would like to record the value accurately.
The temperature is 30 °C
